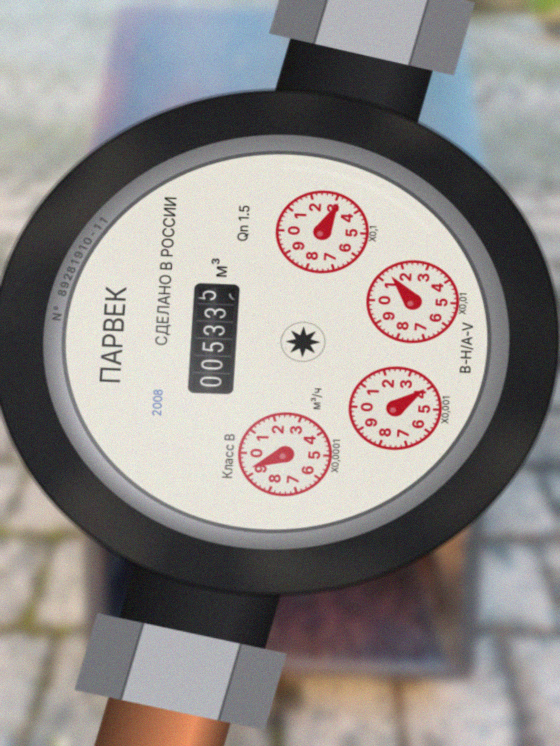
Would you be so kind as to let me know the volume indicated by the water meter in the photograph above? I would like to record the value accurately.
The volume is 5335.3139 m³
